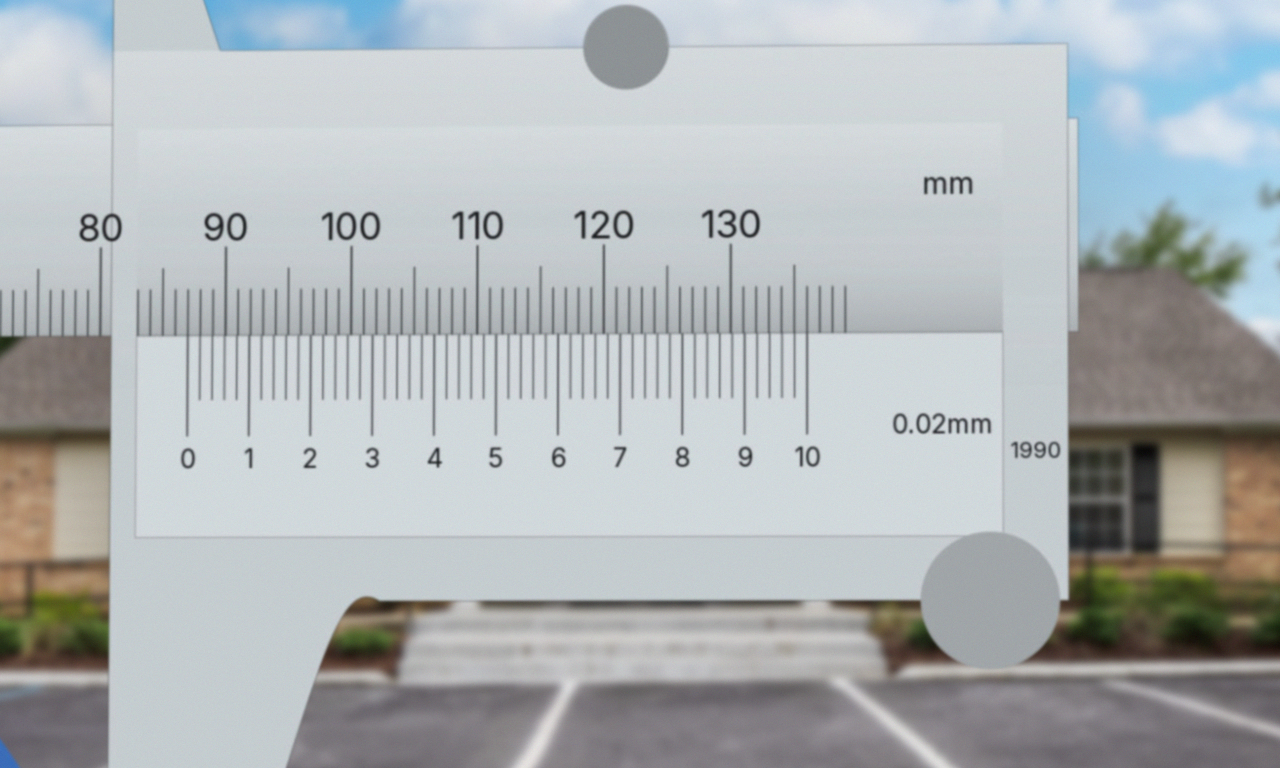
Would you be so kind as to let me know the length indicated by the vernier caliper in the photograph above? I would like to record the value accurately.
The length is 87.0 mm
